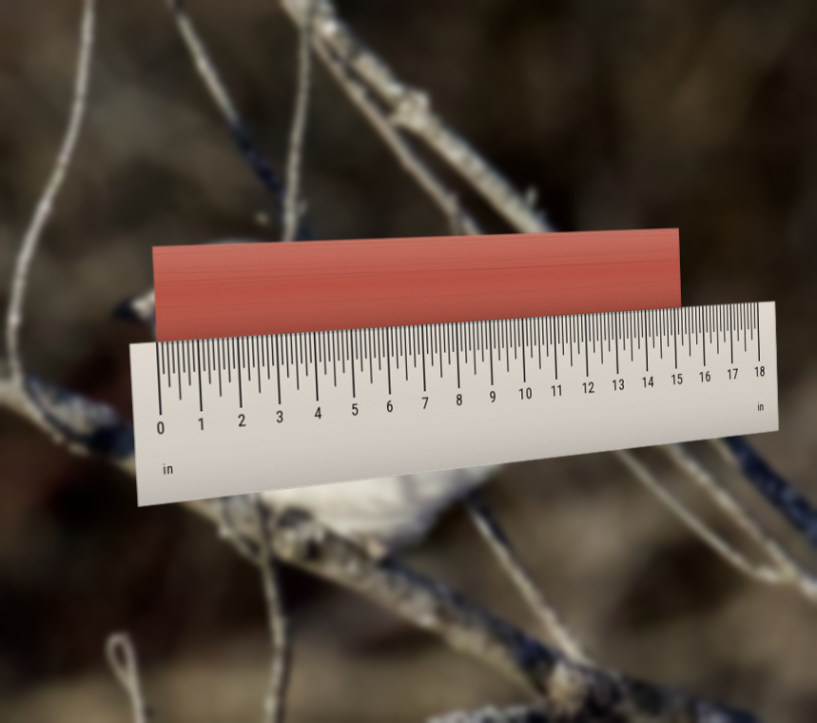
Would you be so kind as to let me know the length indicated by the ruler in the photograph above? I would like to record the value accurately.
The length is 15.25 in
